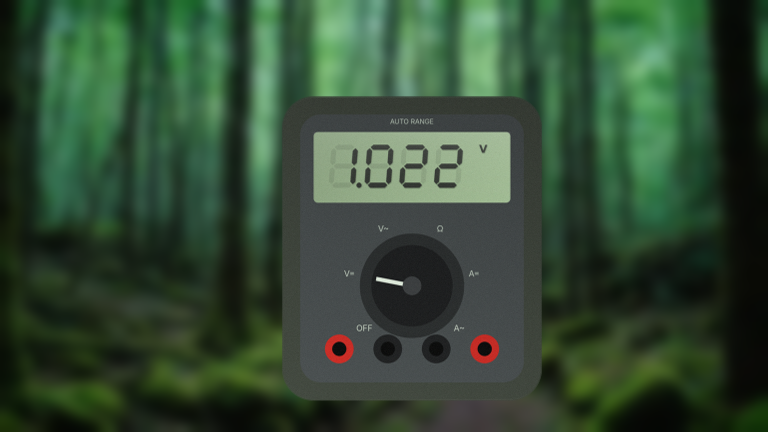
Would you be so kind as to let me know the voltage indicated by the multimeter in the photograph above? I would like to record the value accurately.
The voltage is 1.022 V
